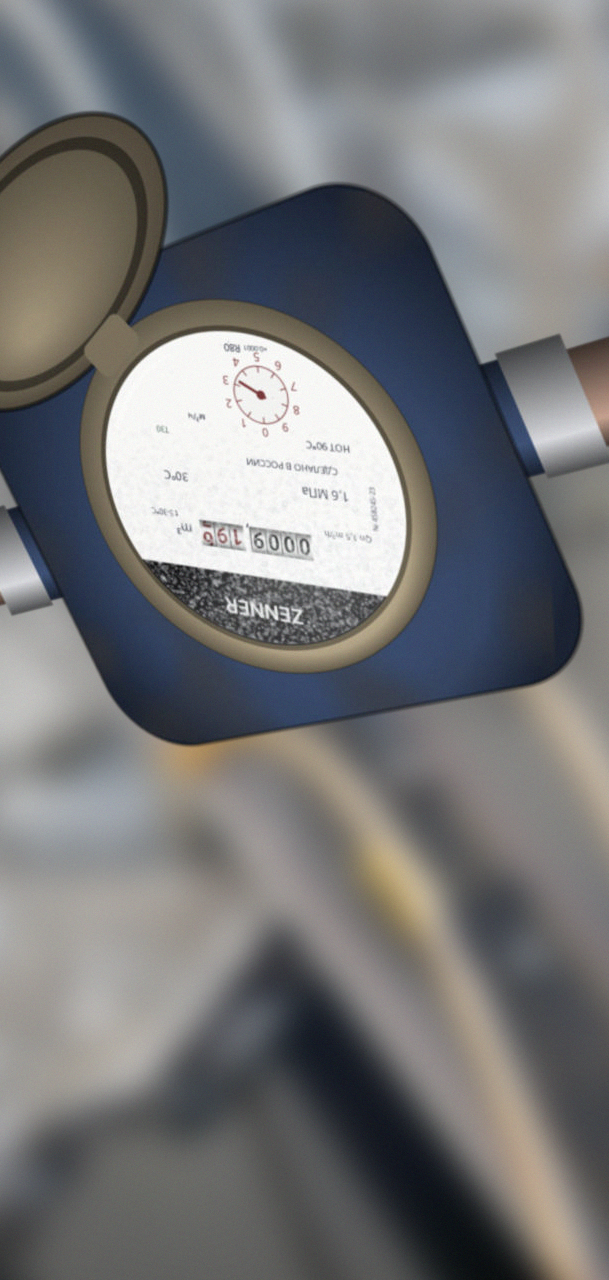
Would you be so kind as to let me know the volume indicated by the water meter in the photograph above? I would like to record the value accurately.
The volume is 9.1963 m³
